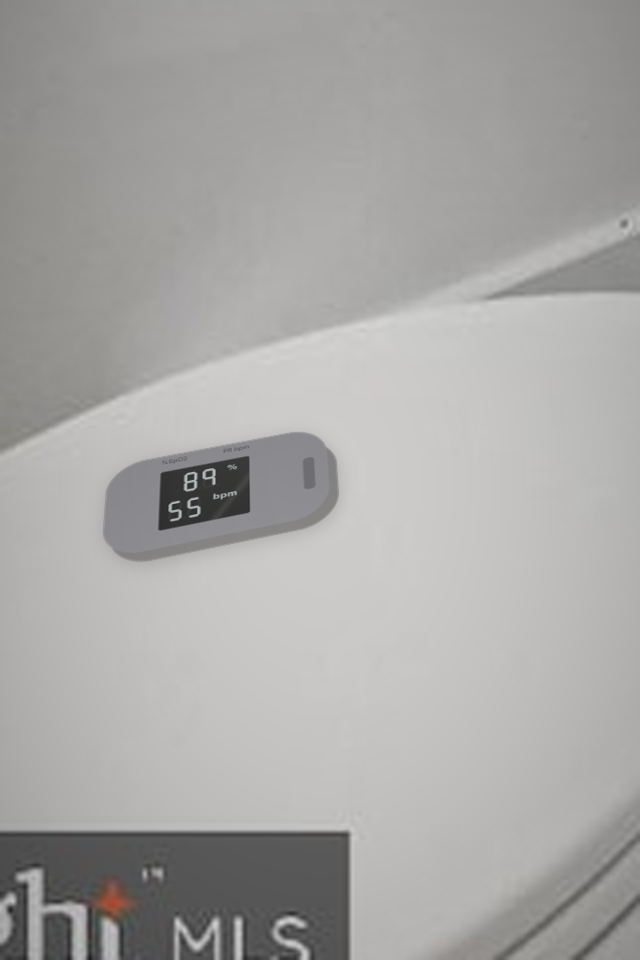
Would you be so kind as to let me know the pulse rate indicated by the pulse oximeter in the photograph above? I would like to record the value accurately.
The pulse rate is 55 bpm
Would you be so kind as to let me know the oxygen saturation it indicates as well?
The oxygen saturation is 89 %
